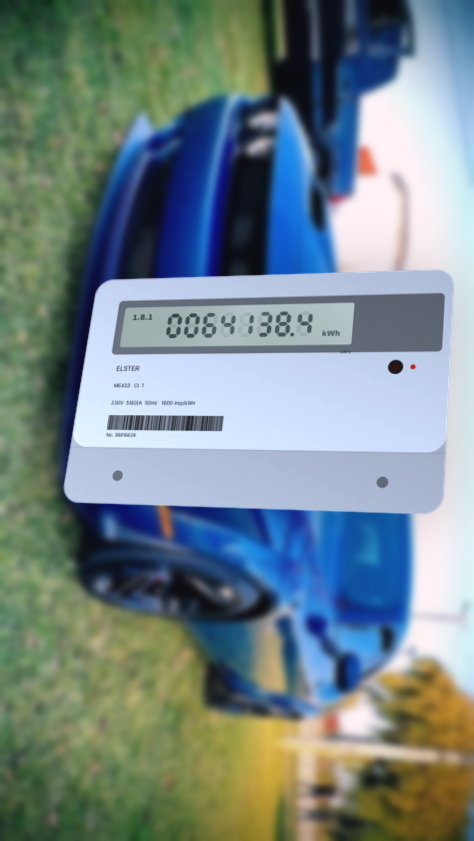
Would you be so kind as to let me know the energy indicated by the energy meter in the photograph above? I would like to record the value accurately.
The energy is 64138.4 kWh
